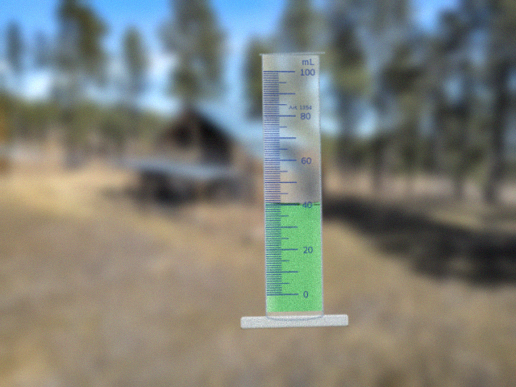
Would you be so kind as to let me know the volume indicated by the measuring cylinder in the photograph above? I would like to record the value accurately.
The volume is 40 mL
